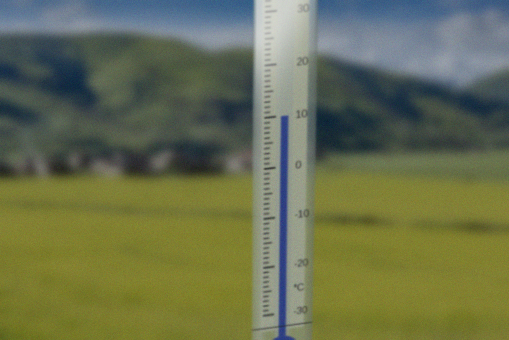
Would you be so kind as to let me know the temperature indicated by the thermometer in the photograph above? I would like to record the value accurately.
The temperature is 10 °C
